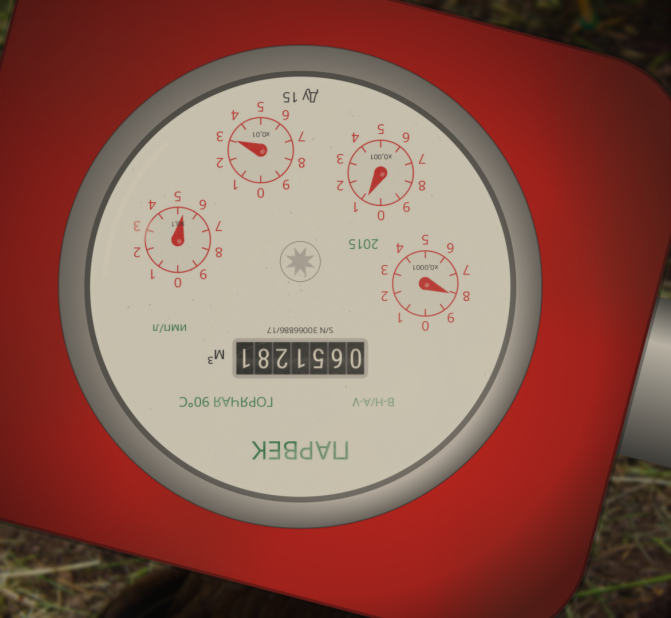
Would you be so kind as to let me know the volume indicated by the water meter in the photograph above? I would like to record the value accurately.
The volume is 651281.5308 m³
